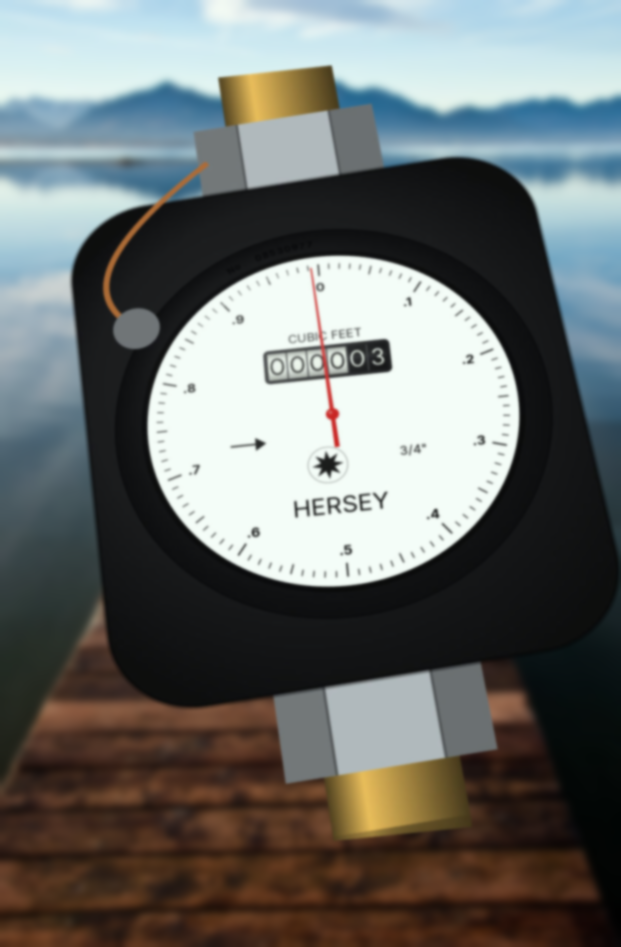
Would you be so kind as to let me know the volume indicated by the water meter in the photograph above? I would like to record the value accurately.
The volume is 2.99 ft³
